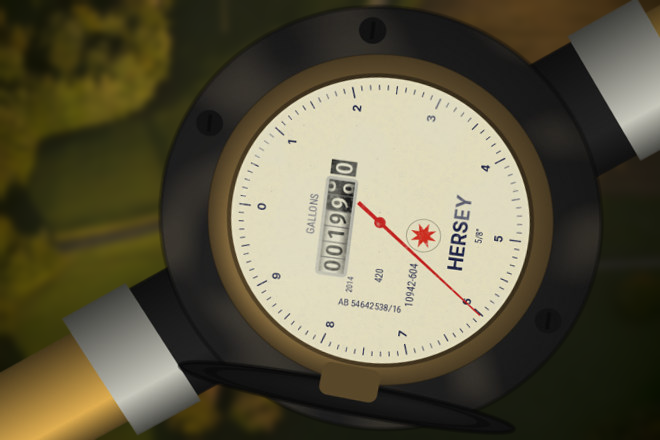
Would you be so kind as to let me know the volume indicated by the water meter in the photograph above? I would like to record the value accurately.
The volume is 19986.0 gal
